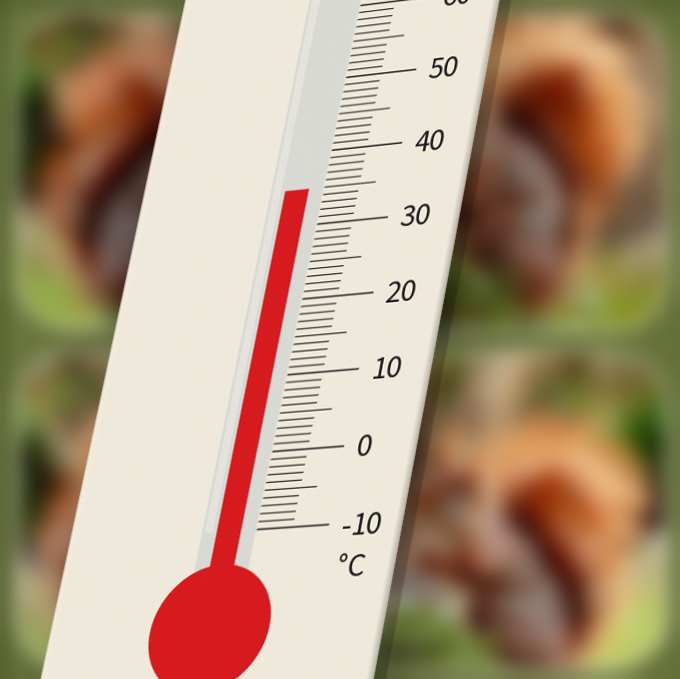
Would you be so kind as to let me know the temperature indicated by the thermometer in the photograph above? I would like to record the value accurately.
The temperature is 35 °C
